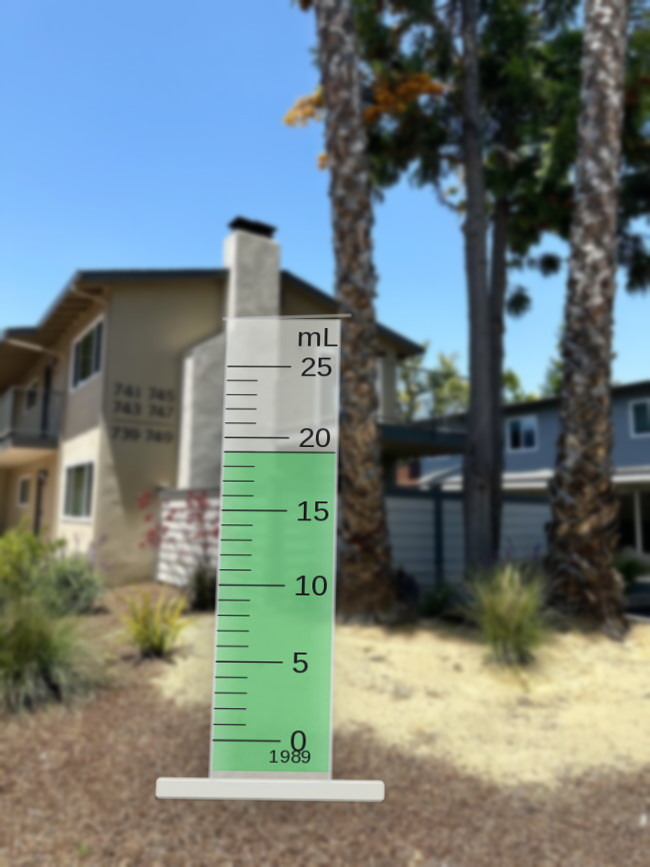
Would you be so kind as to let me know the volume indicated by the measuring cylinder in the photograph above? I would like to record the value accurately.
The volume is 19 mL
